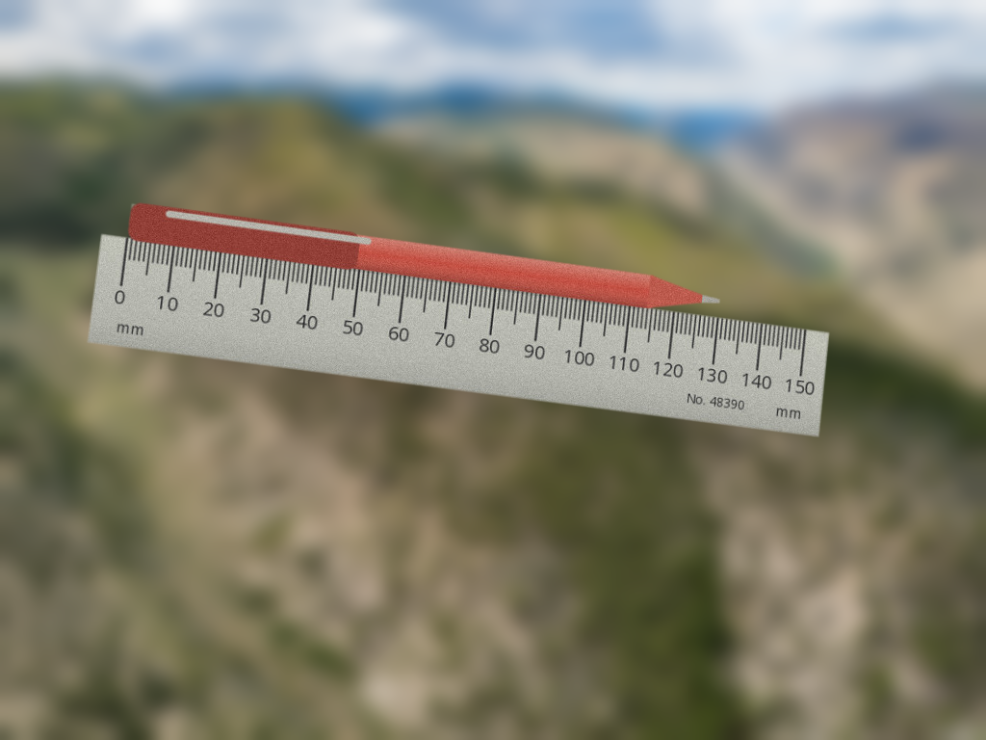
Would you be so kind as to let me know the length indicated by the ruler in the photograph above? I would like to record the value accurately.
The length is 130 mm
